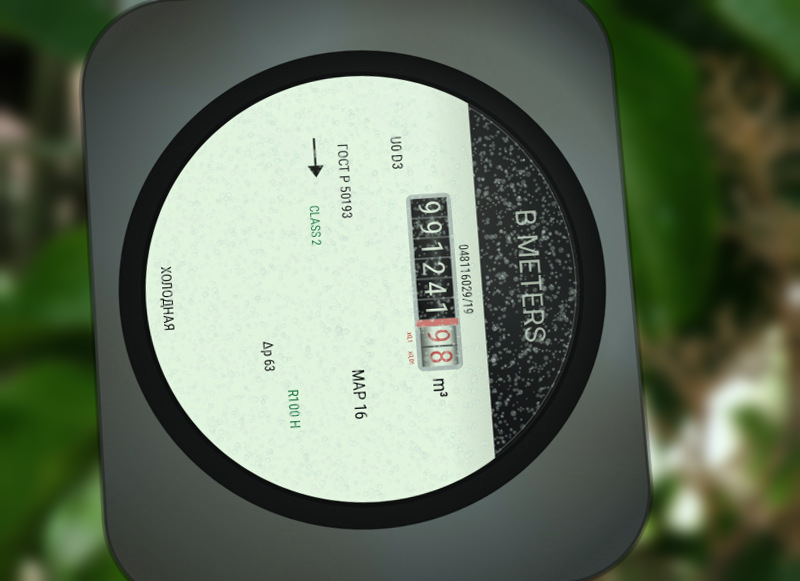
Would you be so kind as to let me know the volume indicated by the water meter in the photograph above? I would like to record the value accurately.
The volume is 991241.98 m³
